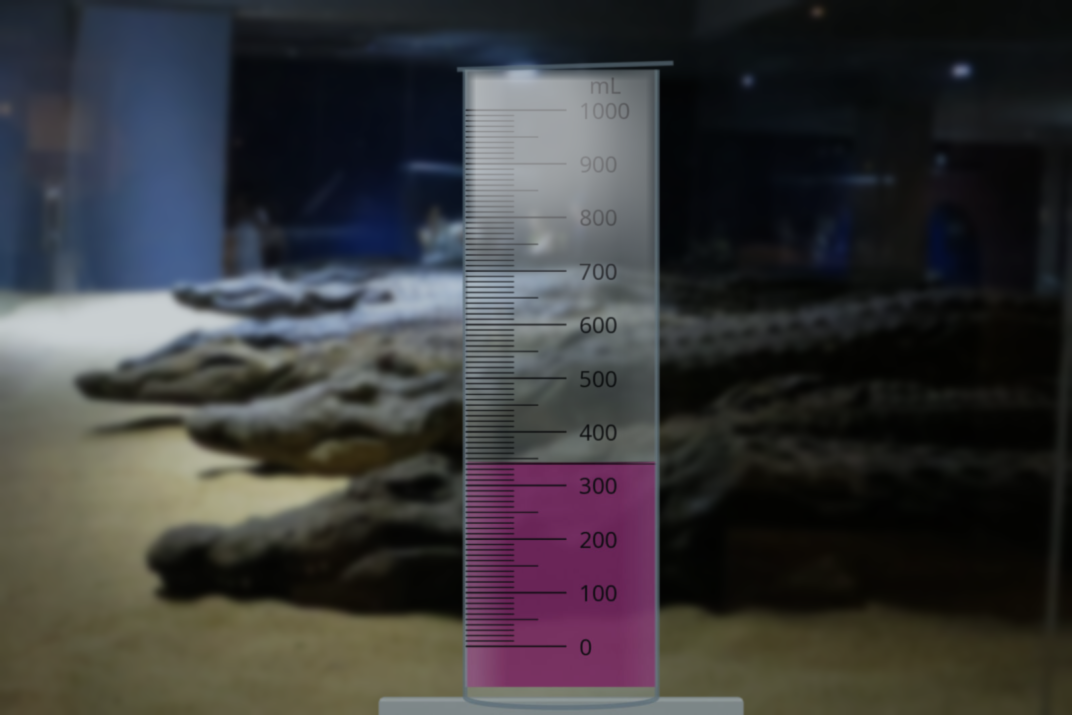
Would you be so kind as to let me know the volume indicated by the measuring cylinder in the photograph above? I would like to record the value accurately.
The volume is 340 mL
